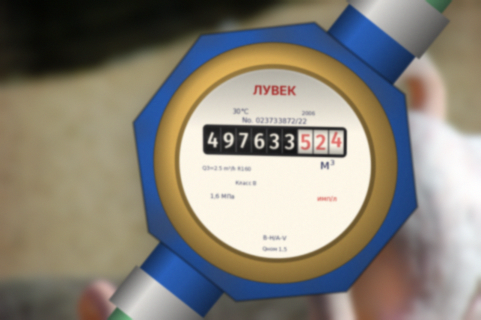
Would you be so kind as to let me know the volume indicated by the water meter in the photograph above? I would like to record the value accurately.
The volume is 497633.524 m³
